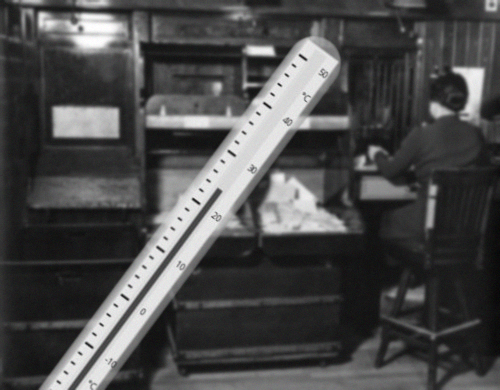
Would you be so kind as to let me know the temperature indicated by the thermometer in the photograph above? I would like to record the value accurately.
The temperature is 24 °C
